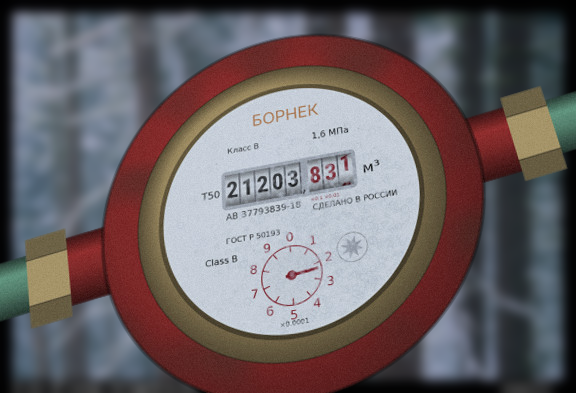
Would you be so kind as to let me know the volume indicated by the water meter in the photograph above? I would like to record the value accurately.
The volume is 21203.8312 m³
